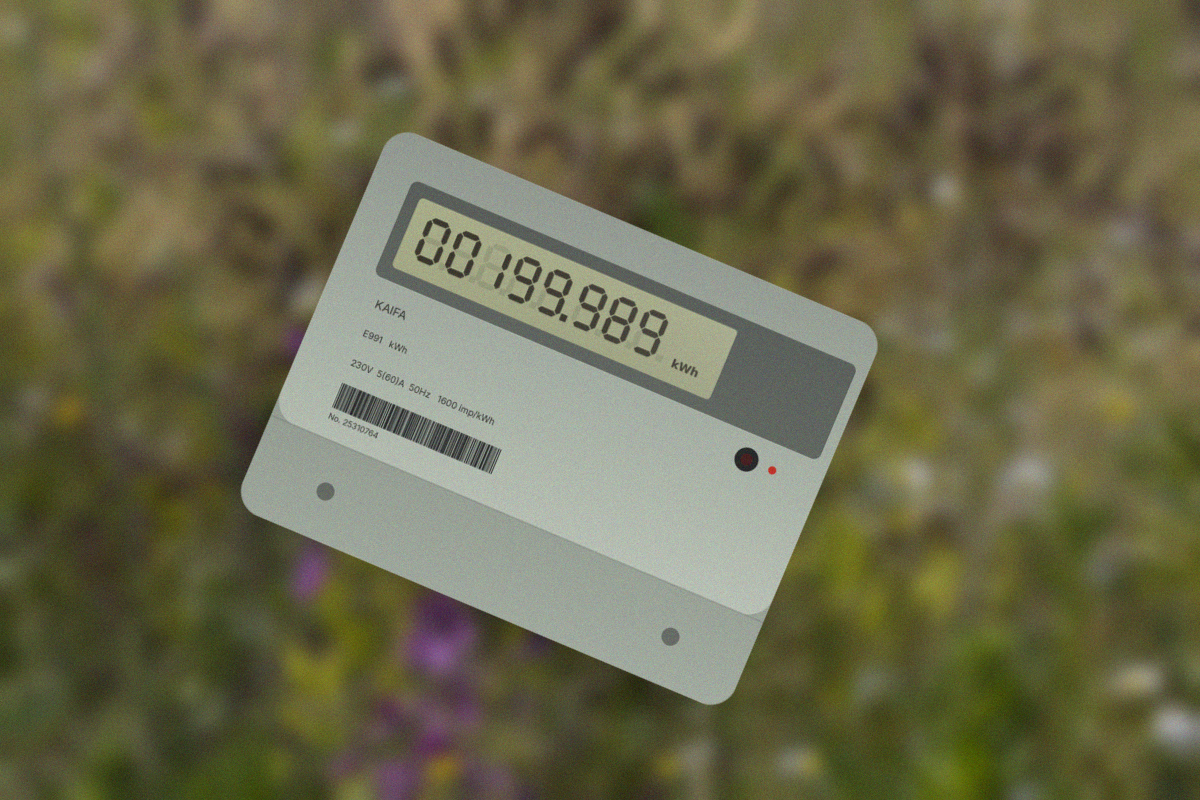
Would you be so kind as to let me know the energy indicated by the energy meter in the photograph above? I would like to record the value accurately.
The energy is 199.989 kWh
